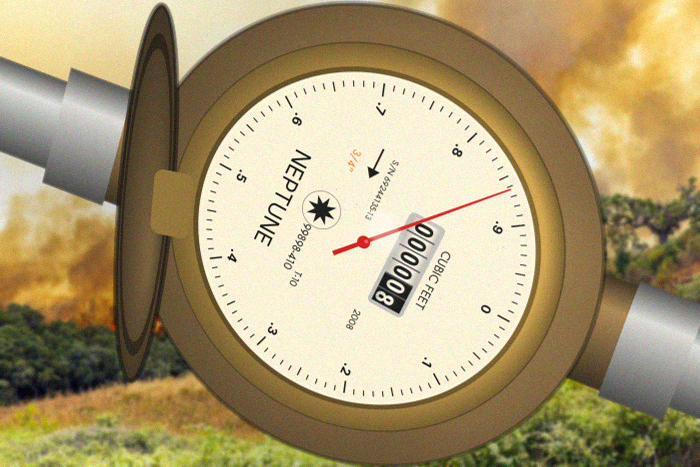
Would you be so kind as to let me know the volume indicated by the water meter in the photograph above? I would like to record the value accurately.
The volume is 7.86 ft³
